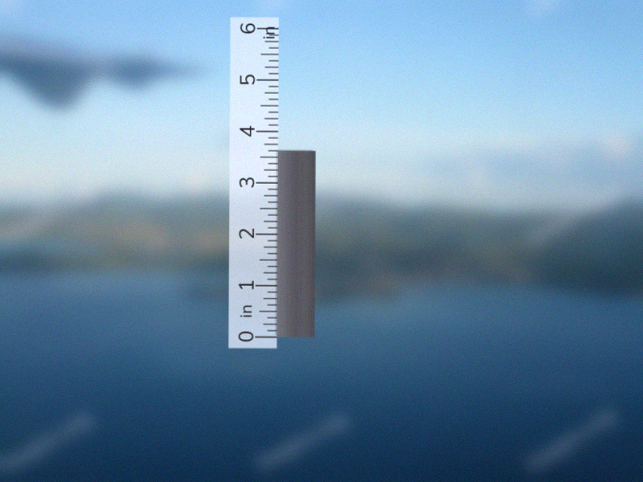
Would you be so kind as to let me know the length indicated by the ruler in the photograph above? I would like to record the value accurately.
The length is 3.625 in
